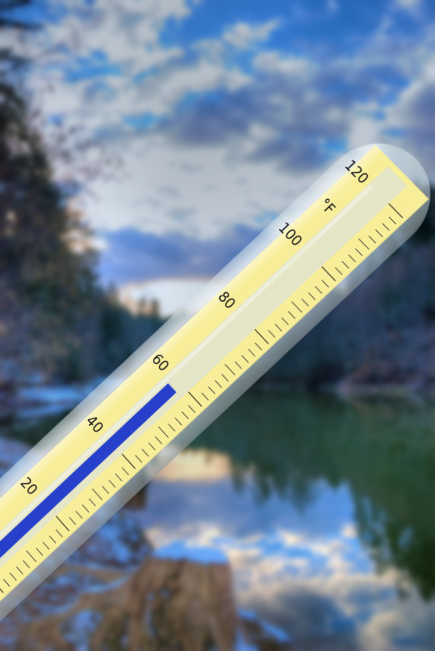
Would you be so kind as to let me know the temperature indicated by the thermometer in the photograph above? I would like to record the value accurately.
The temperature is 58 °F
